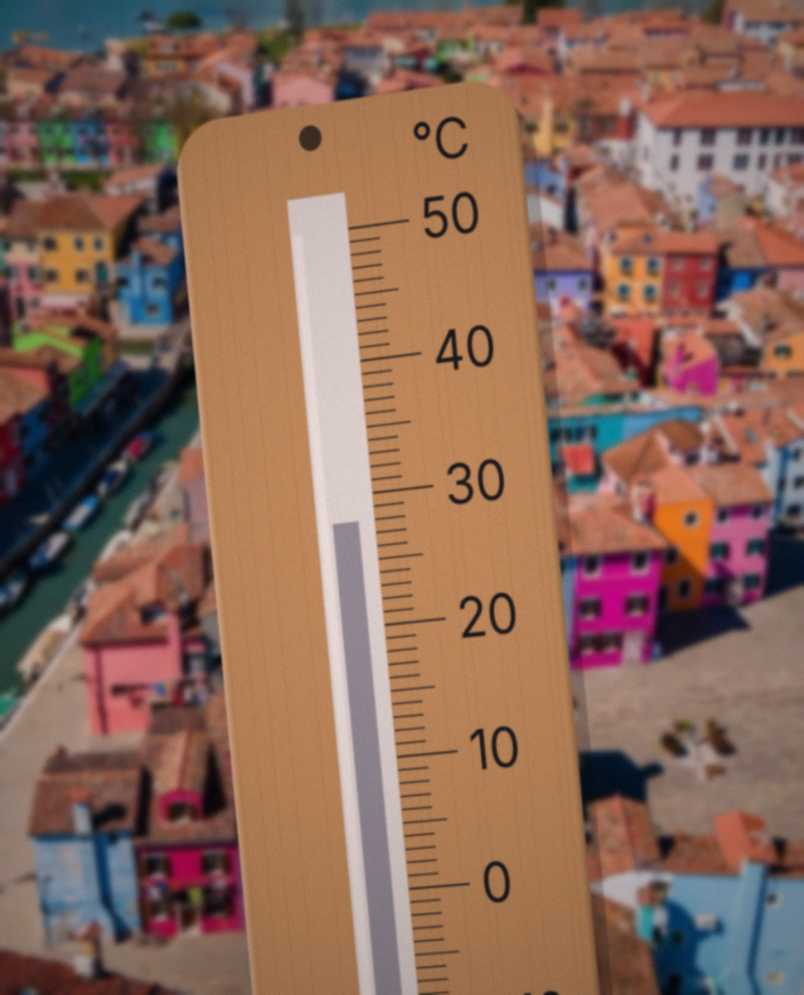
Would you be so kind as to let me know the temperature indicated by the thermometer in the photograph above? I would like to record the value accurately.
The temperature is 28 °C
